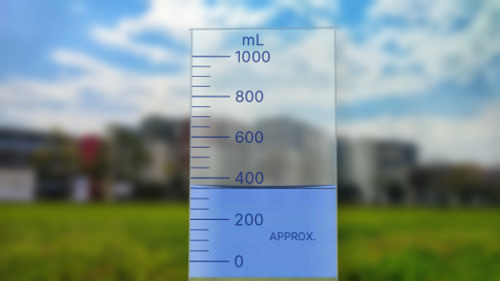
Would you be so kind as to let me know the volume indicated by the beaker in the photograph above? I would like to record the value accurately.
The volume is 350 mL
